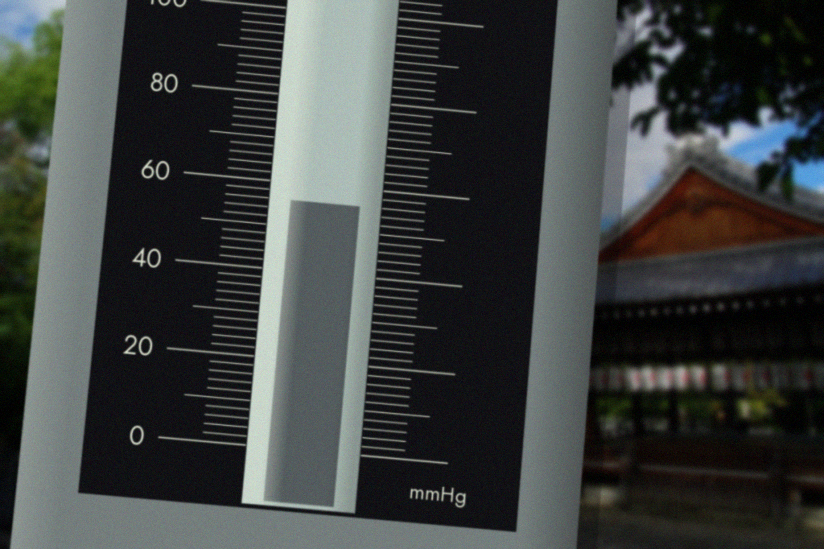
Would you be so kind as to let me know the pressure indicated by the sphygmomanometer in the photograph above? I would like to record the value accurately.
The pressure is 56 mmHg
